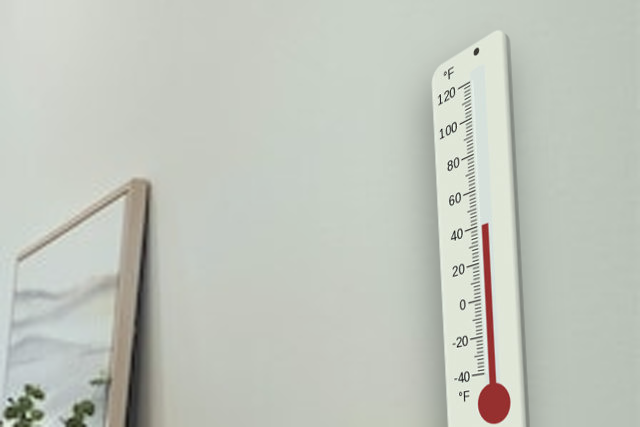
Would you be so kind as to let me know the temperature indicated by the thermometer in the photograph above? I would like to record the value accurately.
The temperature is 40 °F
